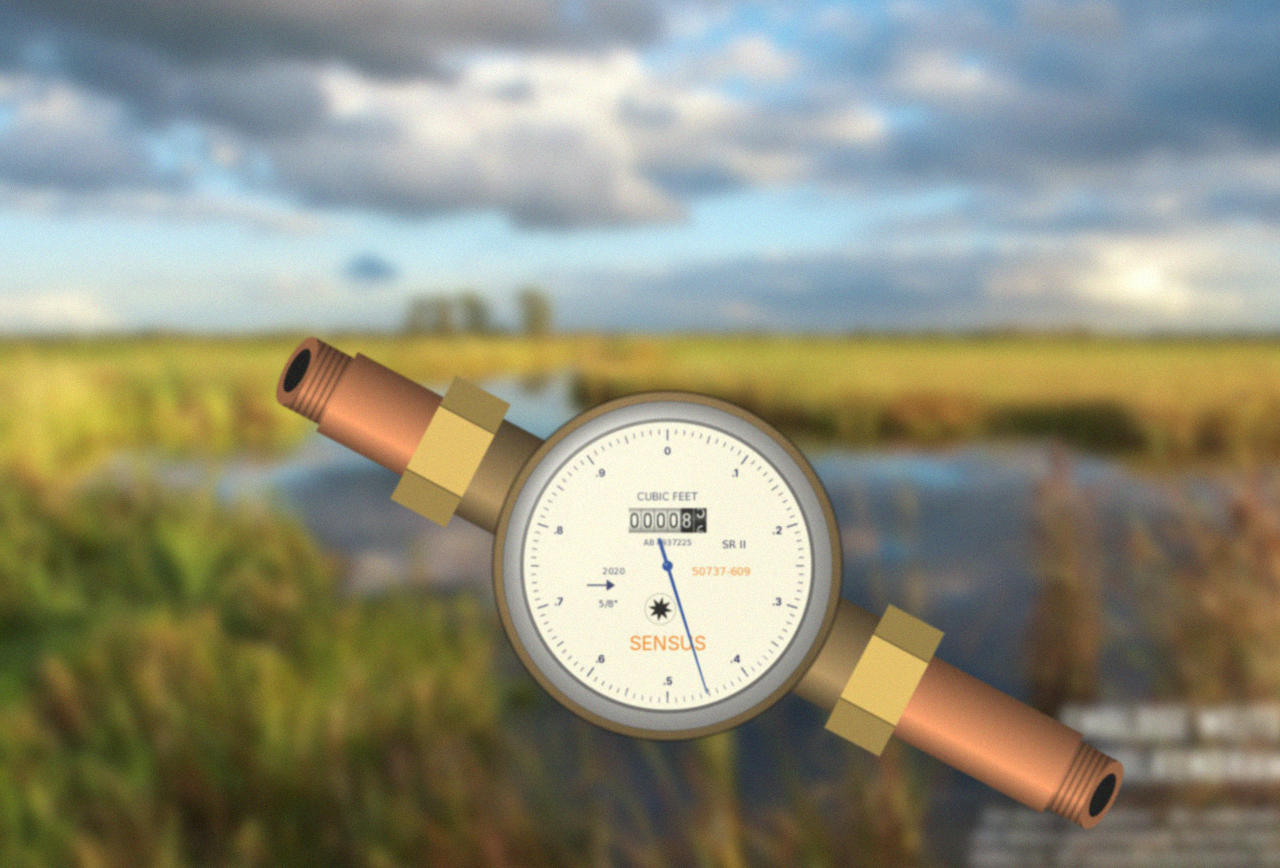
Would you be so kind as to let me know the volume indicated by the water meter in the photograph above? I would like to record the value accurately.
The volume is 85.45 ft³
